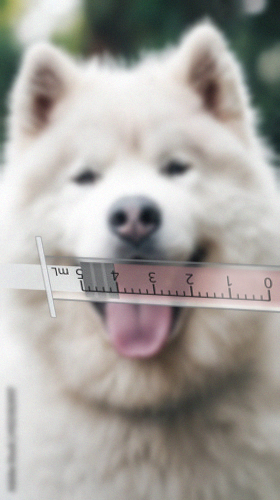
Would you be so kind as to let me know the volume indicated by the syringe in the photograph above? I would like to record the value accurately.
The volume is 4 mL
